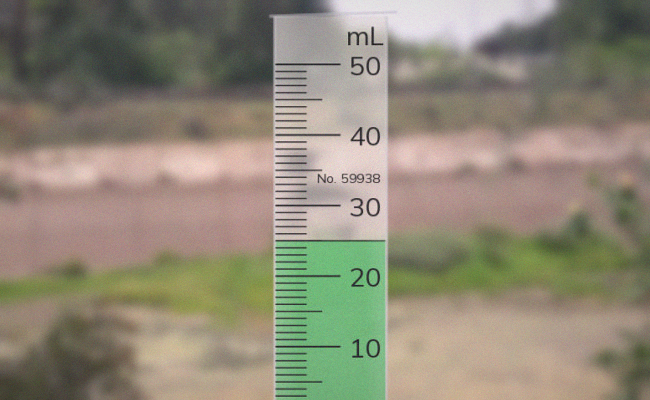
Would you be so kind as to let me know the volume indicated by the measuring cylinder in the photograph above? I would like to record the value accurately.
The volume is 25 mL
